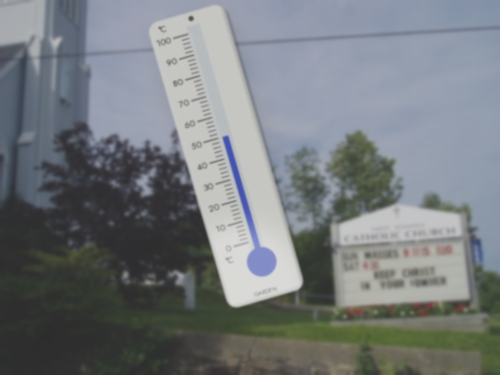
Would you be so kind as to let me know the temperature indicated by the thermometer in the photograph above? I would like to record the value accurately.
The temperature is 50 °C
